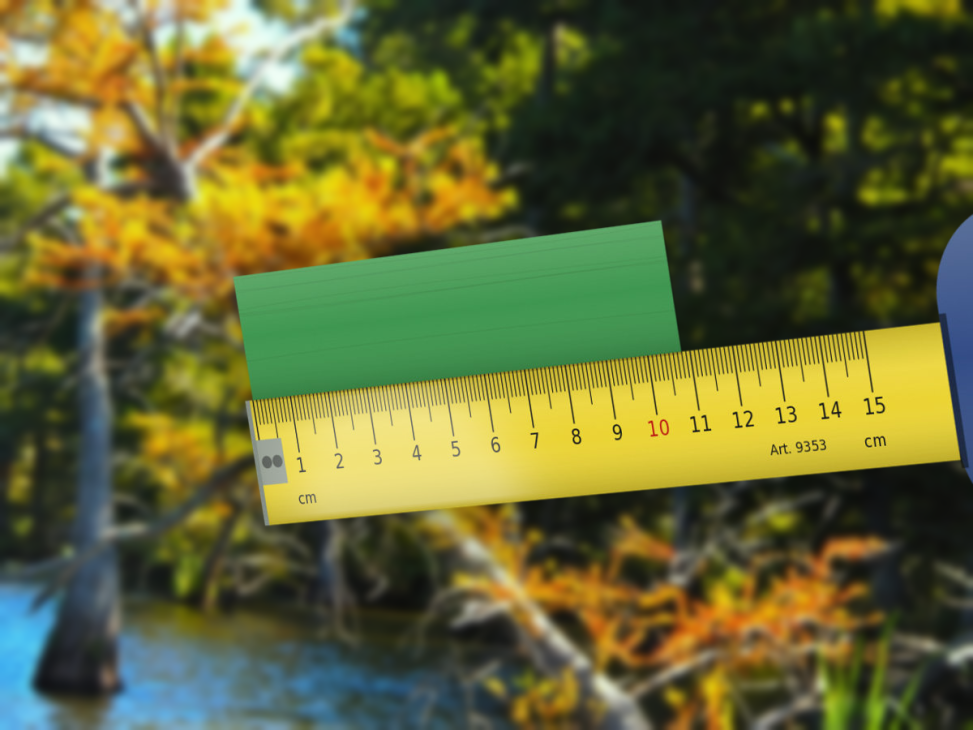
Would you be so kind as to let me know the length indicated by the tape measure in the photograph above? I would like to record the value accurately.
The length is 10.8 cm
